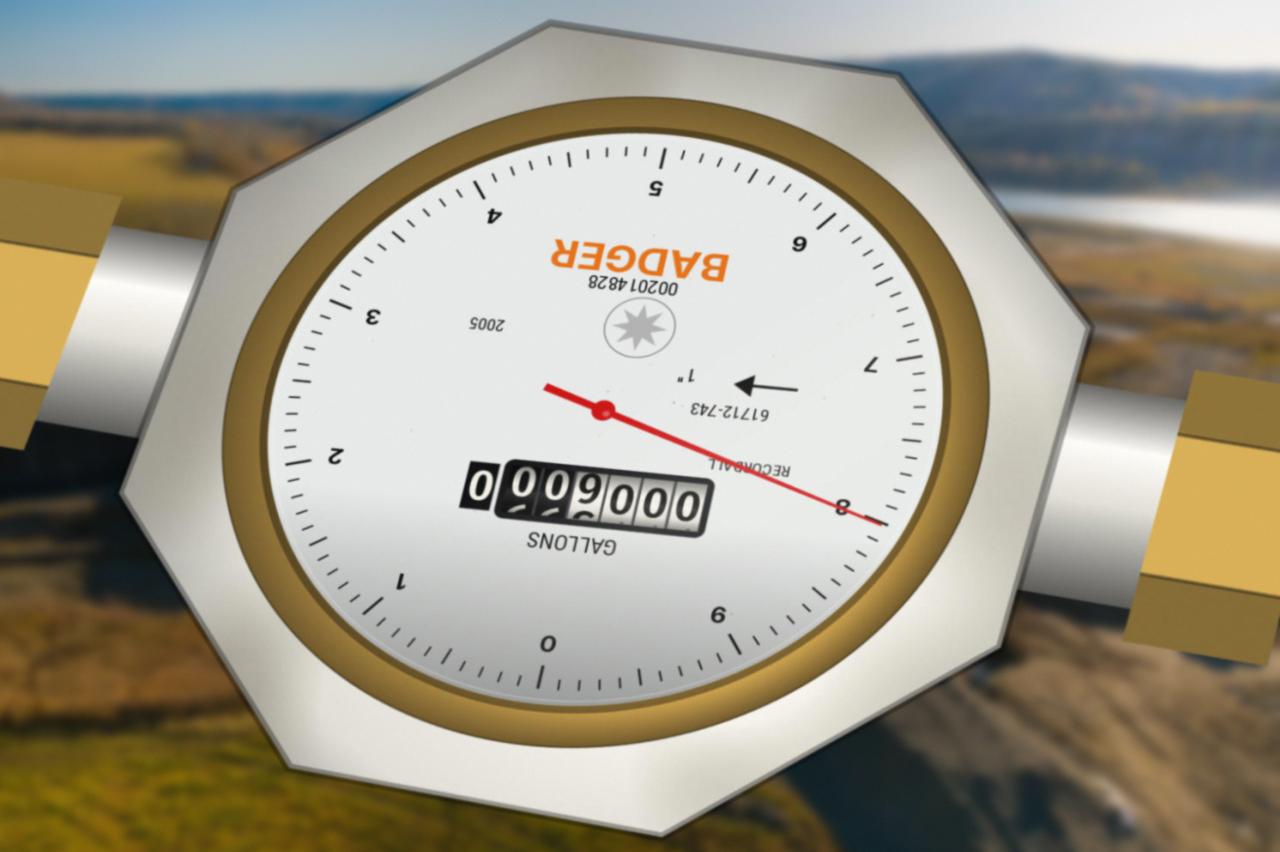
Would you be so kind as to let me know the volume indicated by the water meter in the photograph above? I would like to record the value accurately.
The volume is 5998.0 gal
